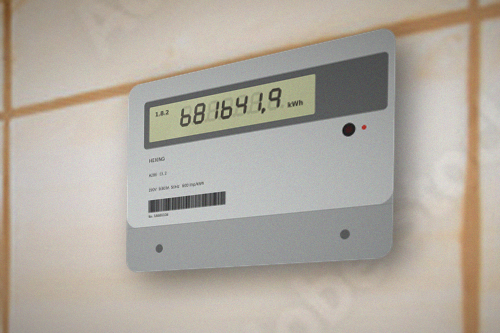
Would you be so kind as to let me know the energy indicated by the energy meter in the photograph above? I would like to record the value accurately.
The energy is 681641.9 kWh
